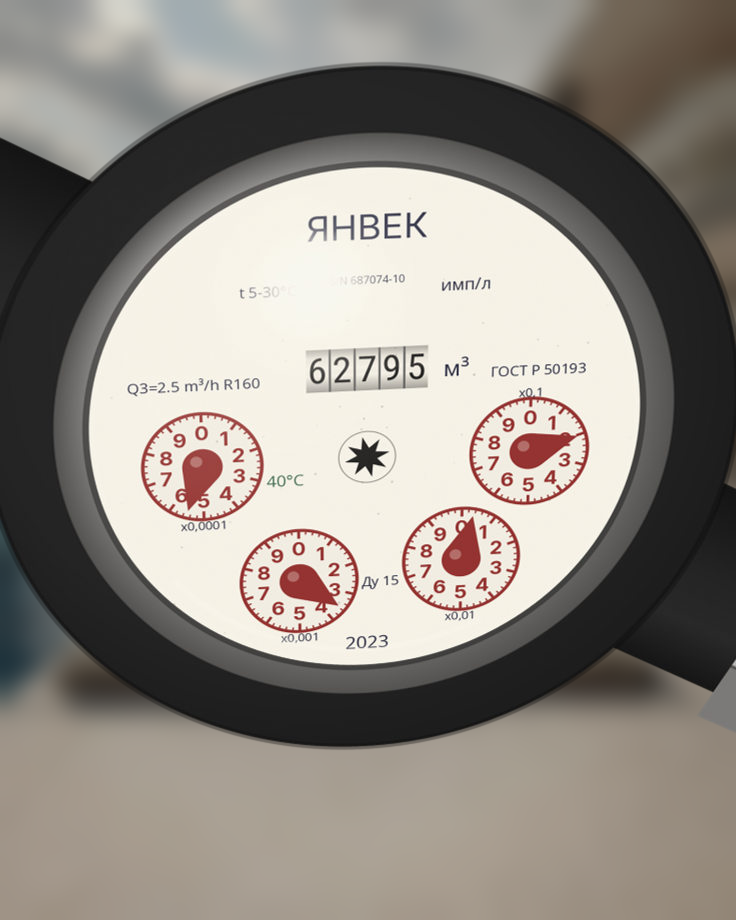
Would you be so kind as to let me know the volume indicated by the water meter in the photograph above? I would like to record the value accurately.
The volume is 62795.2035 m³
